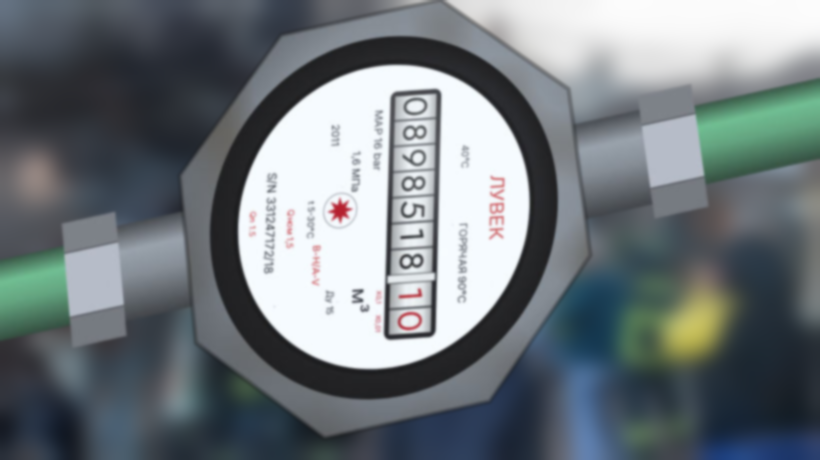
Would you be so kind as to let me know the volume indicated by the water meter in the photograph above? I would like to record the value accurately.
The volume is 898518.10 m³
